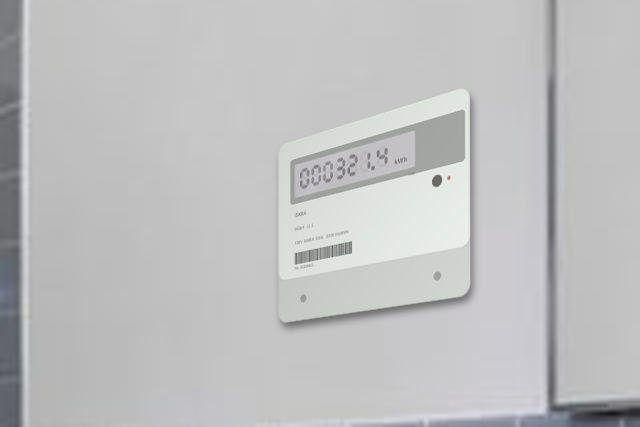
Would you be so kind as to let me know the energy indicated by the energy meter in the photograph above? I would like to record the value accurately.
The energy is 321.4 kWh
